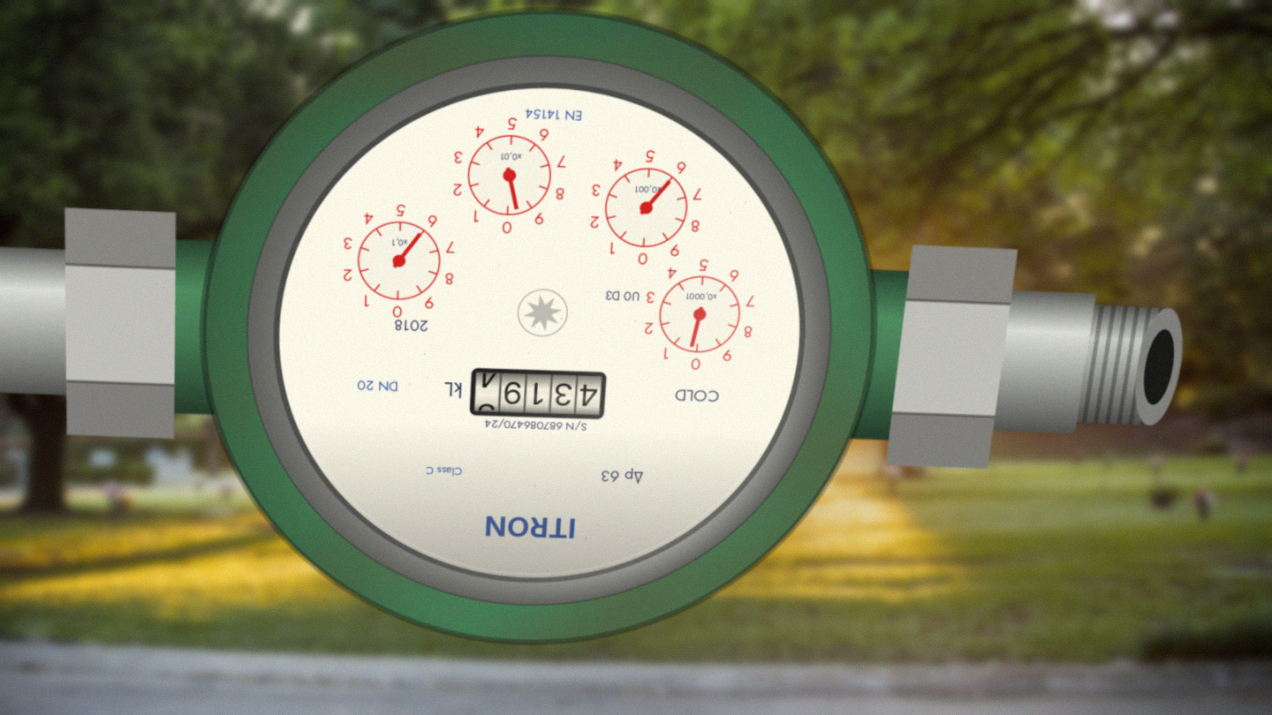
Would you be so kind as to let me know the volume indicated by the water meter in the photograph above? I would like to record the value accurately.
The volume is 43193.5960 kL
